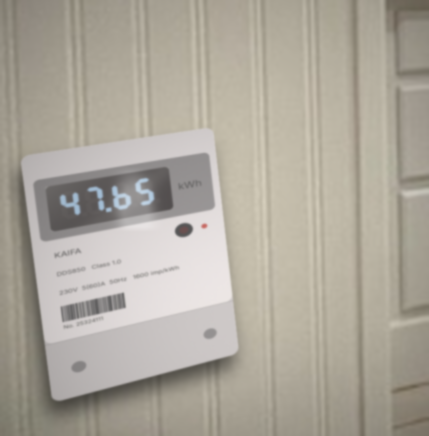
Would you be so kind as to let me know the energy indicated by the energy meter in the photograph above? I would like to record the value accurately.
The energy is 47.65 kWh
